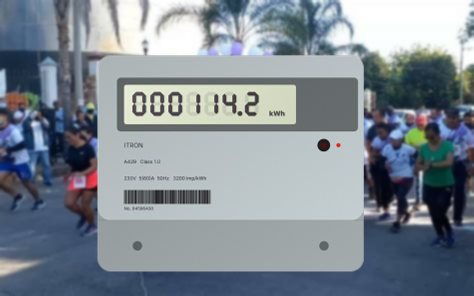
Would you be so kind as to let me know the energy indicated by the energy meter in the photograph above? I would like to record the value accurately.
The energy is 114.2 kWh
